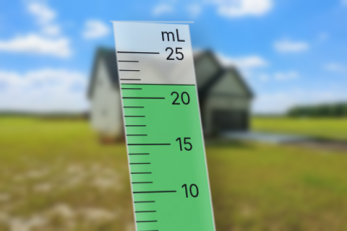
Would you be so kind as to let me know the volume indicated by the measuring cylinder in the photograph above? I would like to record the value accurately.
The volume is 21.5 mL
